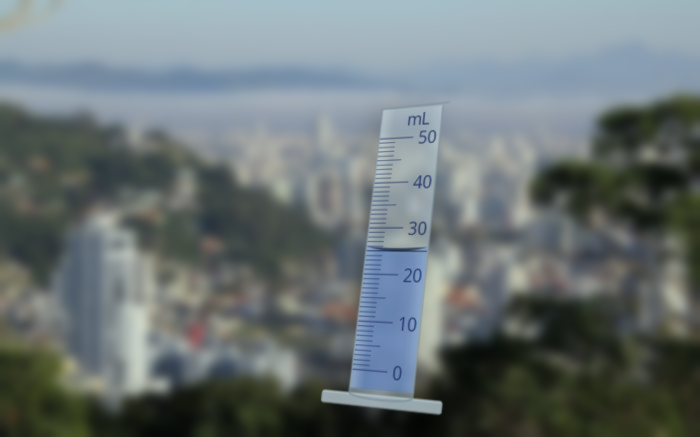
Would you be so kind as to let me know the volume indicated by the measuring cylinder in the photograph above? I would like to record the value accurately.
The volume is 25 mL
